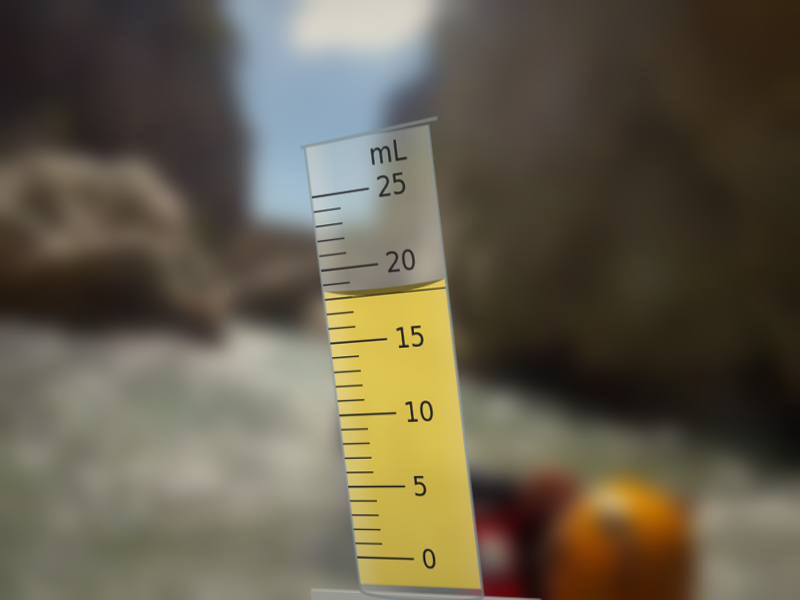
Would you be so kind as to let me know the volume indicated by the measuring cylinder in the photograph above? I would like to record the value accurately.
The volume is 18 mL
